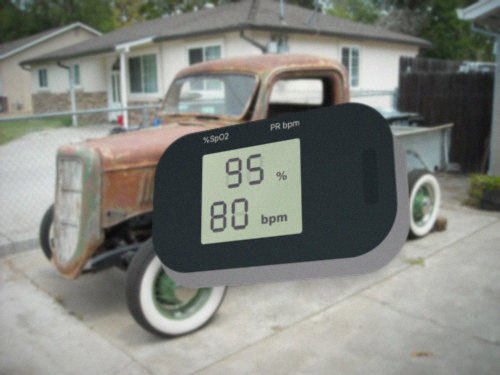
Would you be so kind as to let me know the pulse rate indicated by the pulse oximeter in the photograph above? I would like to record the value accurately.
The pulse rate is 80 bpm
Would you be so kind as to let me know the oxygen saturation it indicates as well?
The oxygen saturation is 95 %
